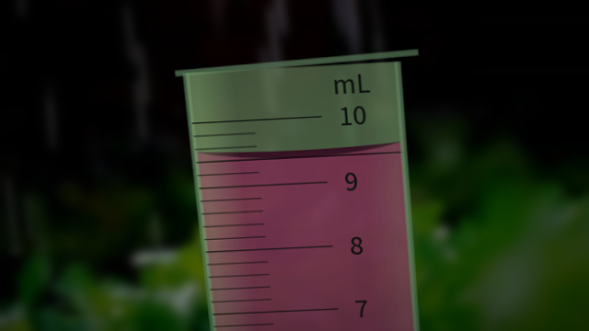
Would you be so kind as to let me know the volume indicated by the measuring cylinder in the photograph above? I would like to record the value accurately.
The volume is 9.4 mL
